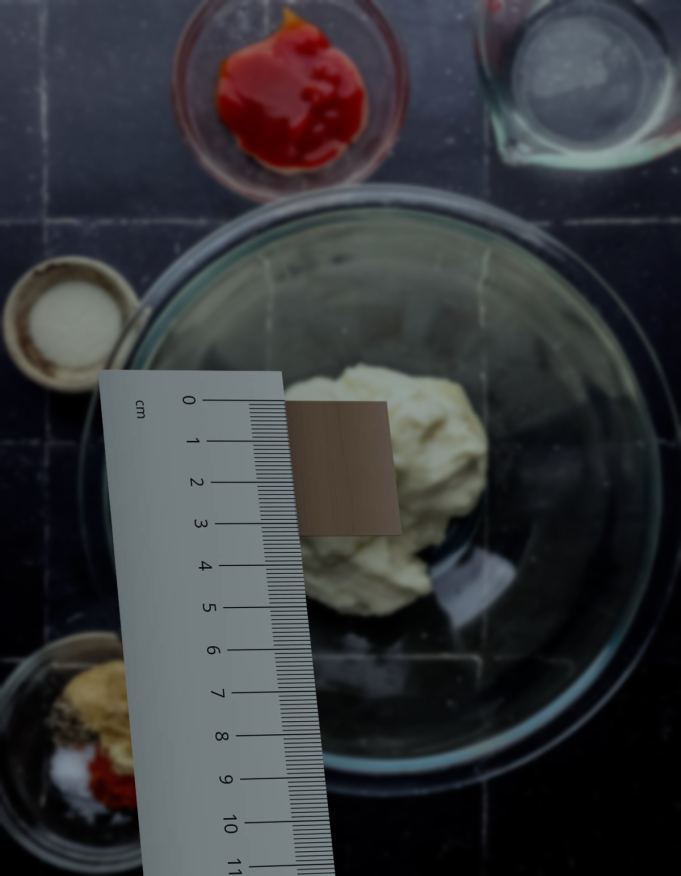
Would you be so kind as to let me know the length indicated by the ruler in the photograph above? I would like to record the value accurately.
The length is 3.3 cm
